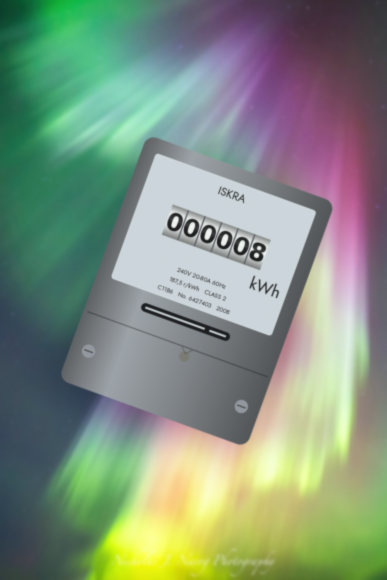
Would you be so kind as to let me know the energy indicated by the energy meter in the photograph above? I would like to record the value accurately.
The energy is 8 kWh
